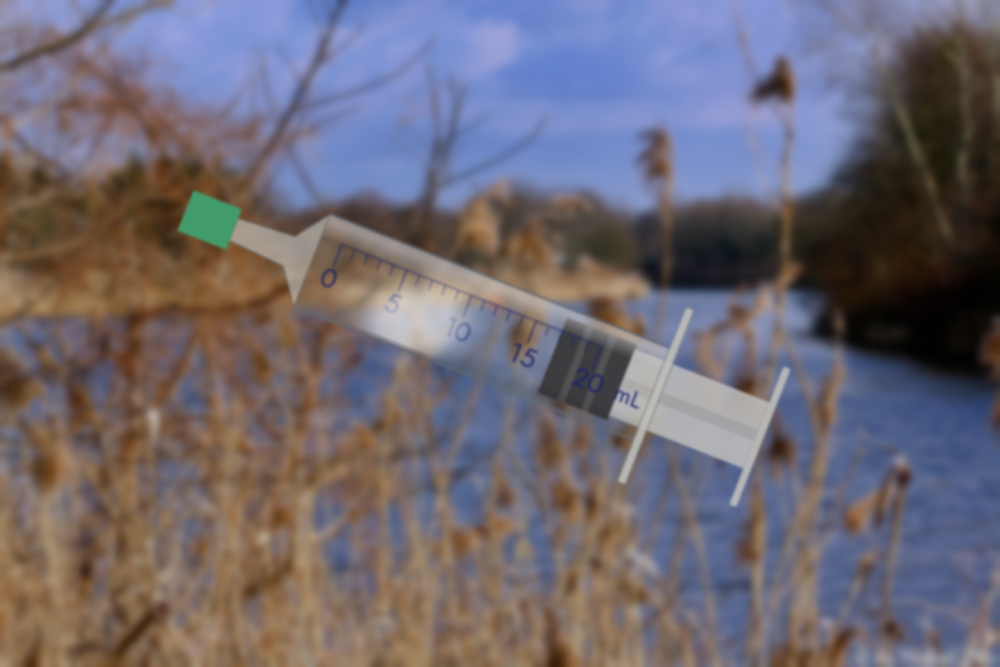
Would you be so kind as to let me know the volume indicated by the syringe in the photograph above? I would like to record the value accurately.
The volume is 17 mL
